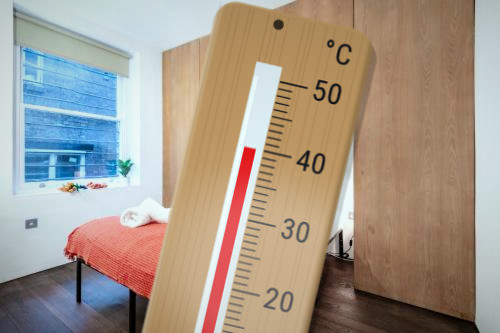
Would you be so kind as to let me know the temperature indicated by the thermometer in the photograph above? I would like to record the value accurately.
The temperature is 40 °C
